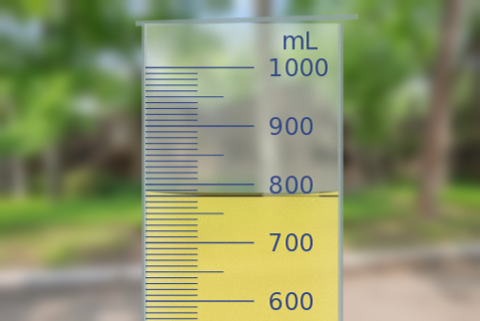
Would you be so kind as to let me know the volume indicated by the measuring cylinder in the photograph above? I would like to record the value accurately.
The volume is 780 mL
